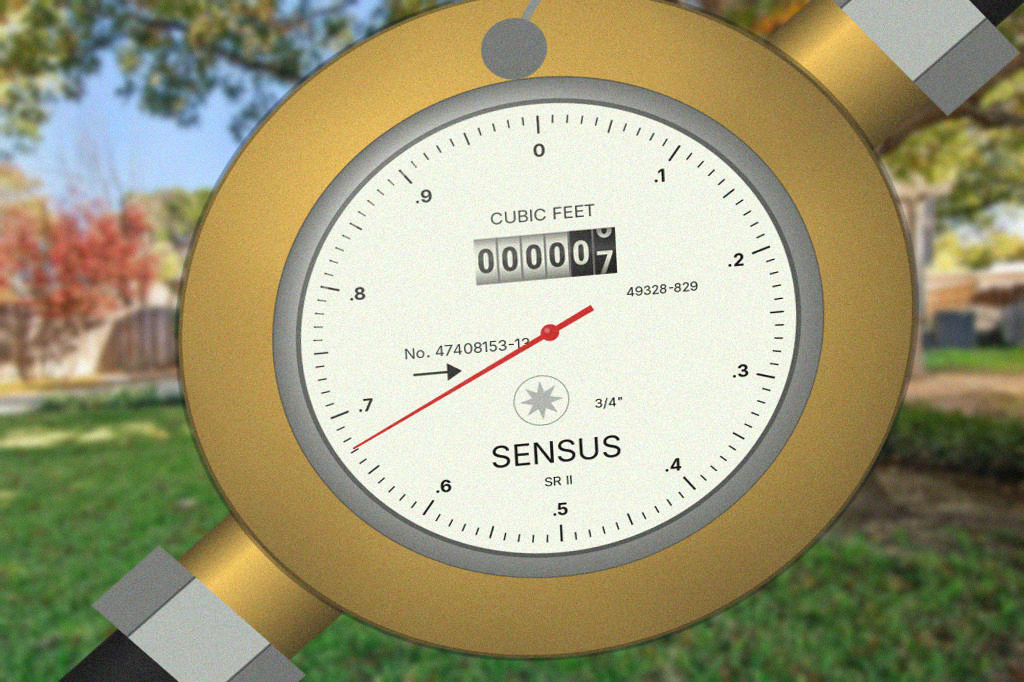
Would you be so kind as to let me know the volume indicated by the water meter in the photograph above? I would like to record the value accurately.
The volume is 6.67 ft³
